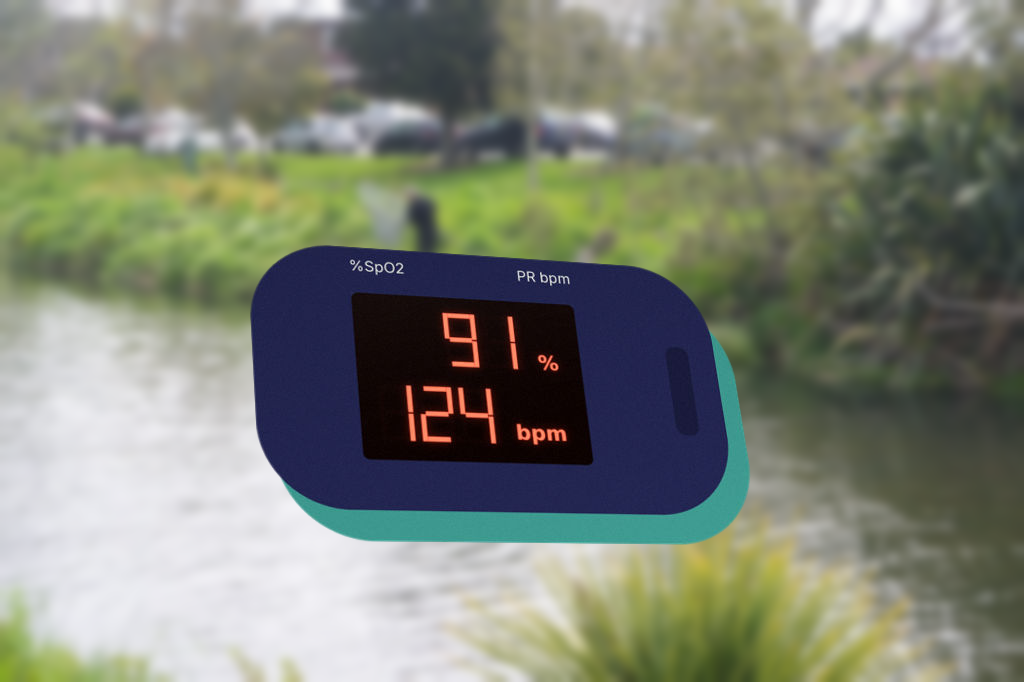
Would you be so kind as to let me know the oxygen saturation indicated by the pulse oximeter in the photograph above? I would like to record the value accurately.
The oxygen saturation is 91 %
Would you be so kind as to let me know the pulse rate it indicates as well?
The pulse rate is 124 bpm
